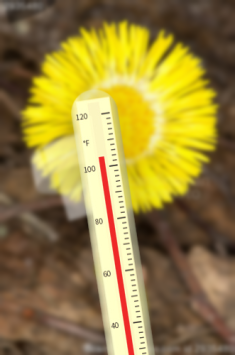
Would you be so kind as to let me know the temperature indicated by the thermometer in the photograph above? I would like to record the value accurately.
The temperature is 104 °F
